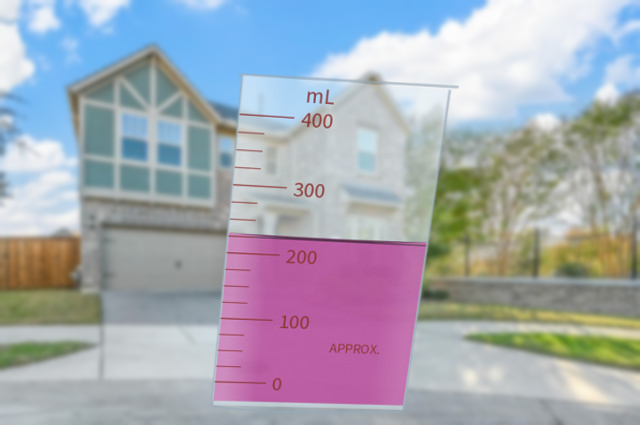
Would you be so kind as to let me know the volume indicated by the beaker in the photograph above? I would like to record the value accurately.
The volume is 225 mL
